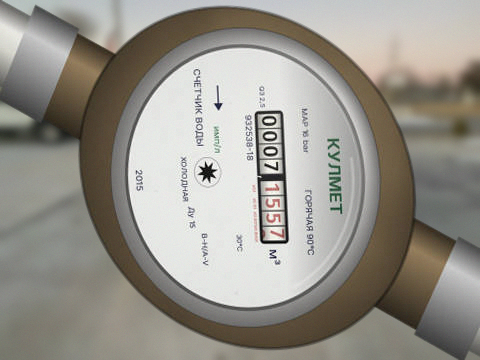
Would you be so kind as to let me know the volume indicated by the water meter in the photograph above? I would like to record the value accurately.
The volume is 7.1557 m³
